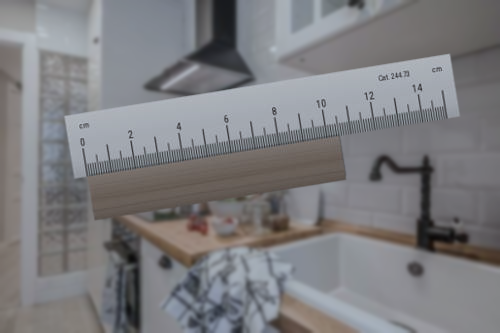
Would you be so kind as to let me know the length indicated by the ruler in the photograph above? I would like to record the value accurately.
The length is 10.5 cm
